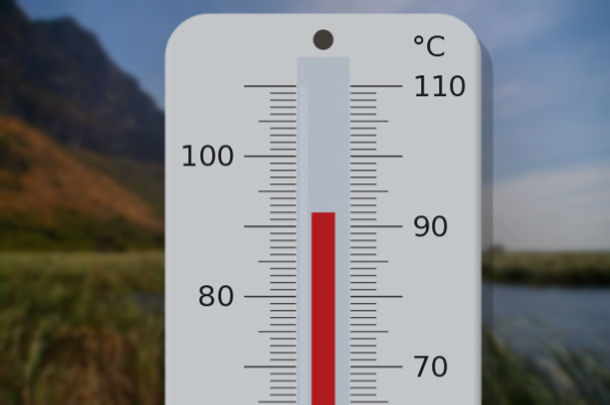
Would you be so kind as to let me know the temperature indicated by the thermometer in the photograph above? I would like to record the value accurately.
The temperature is 92 °C
